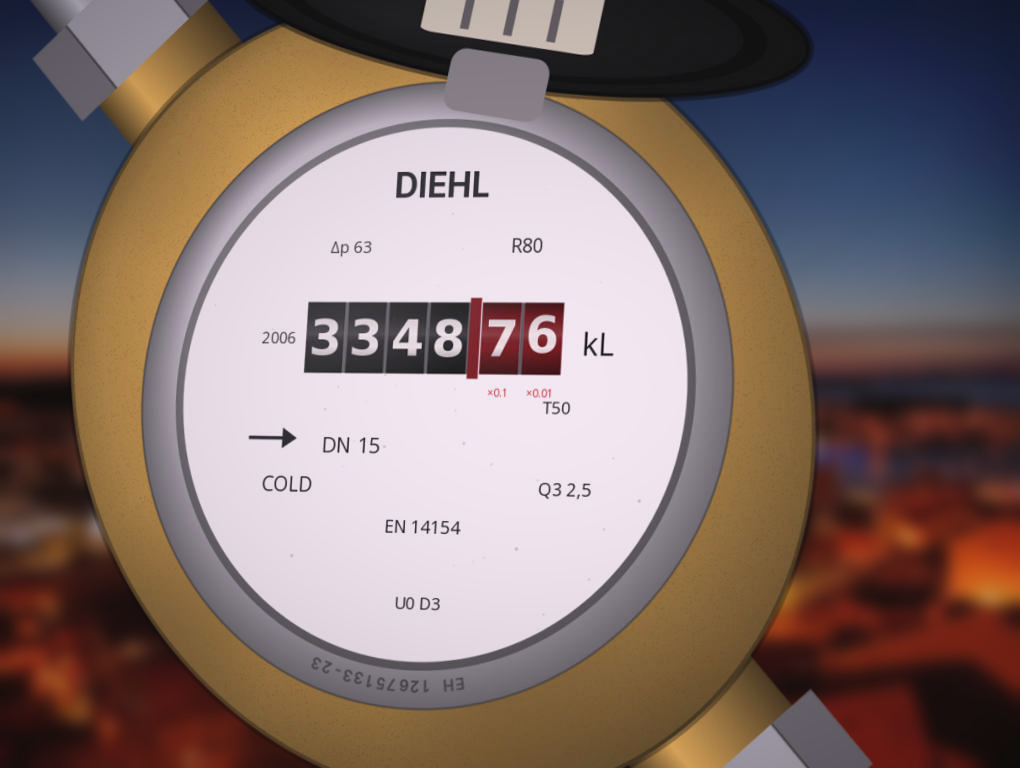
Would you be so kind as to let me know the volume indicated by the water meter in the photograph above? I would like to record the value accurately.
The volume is 3348.76 kL
